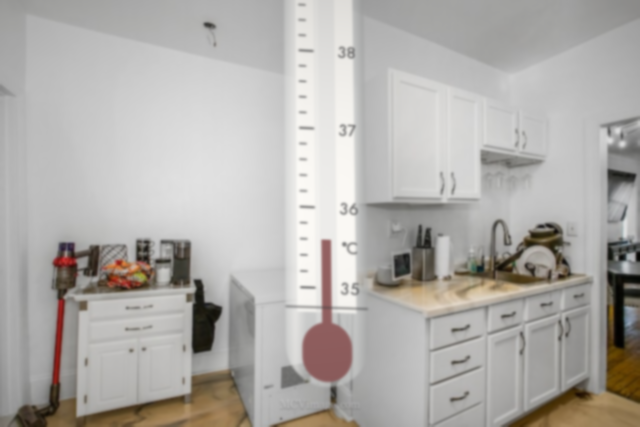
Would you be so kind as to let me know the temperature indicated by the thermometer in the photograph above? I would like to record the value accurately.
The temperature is 35.6 °C
